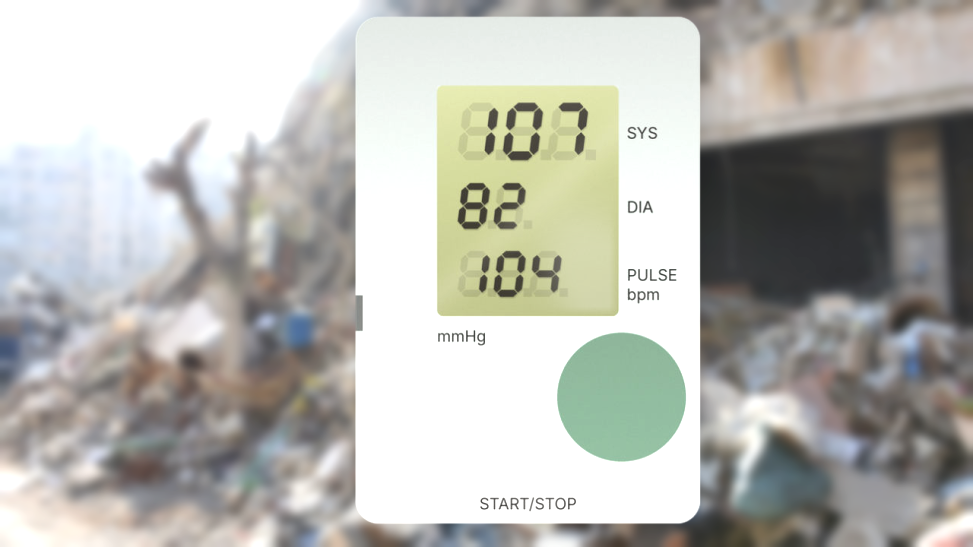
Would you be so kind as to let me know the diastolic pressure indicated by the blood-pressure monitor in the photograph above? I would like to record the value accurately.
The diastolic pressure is 82 mmHg
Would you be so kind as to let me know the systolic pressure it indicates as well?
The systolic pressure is 107 mmHg
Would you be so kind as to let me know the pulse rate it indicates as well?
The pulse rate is 104 bpm
